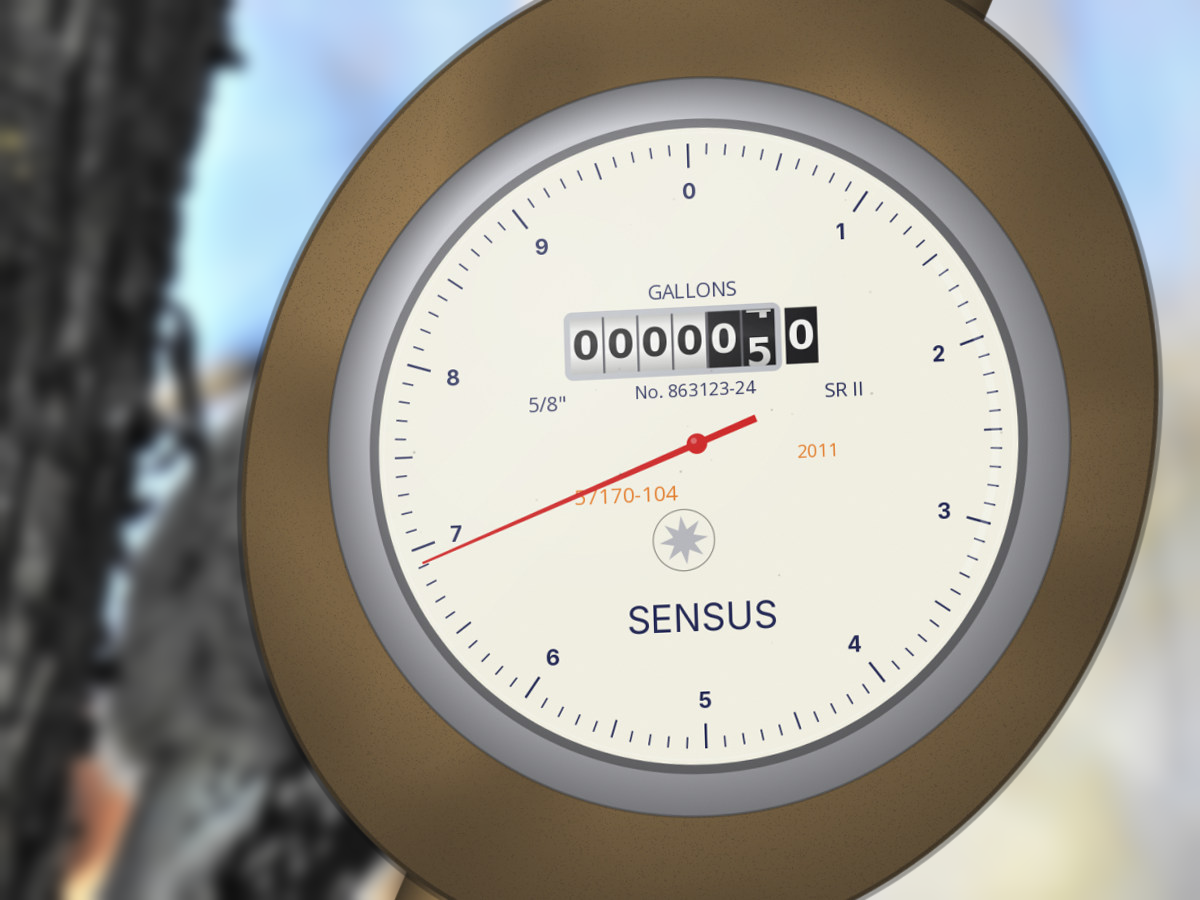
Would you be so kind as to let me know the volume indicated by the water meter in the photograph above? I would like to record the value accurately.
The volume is 46.9 gal
